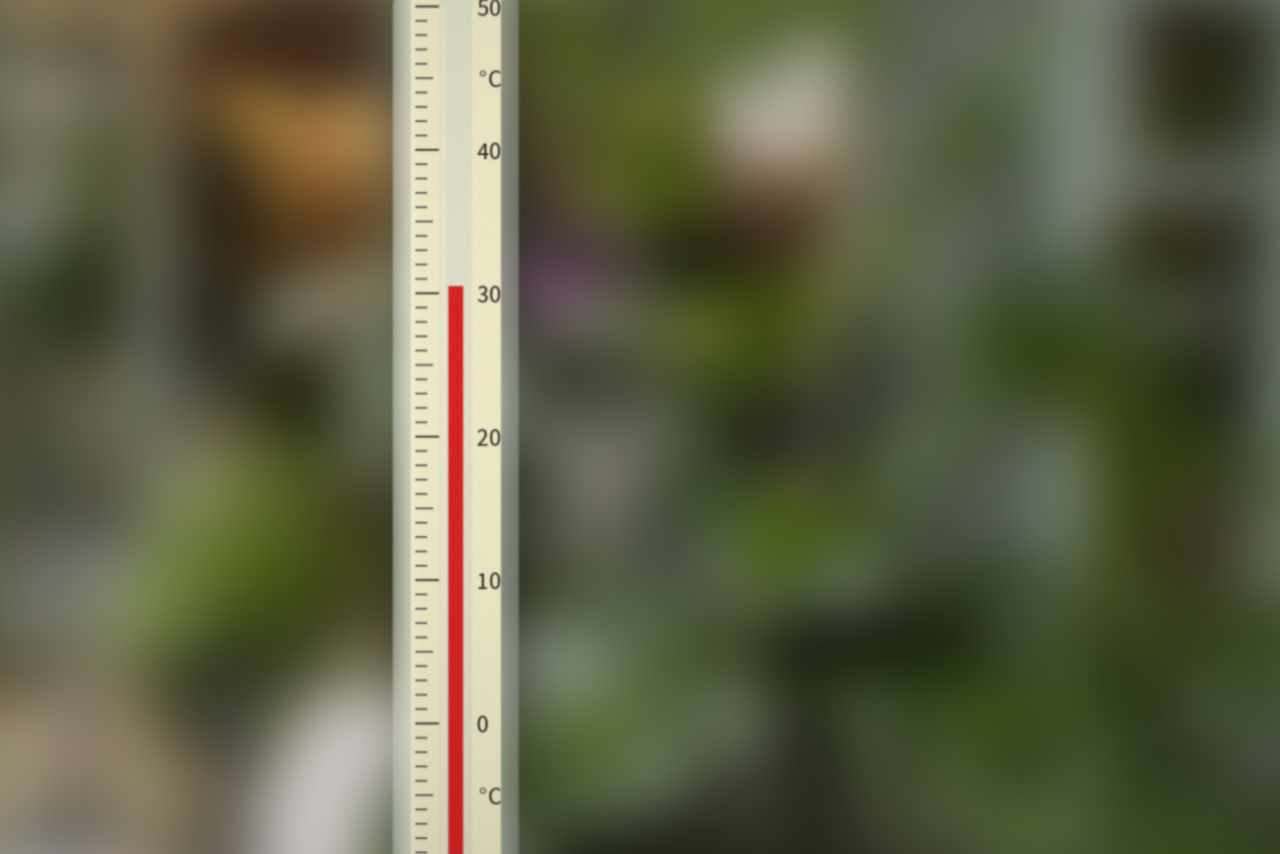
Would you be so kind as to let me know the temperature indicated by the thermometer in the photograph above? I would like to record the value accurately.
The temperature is 30.5 °C
